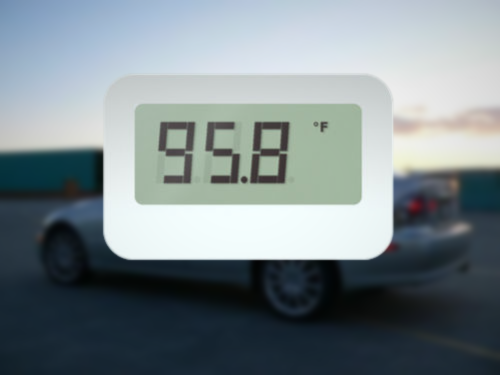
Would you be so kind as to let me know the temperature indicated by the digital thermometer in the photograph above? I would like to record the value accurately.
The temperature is 95.8 °F
